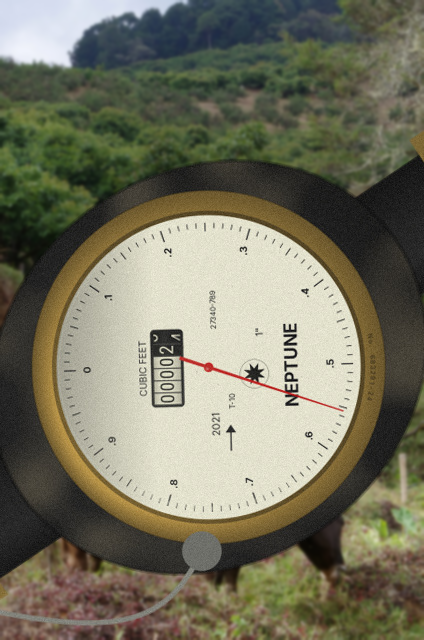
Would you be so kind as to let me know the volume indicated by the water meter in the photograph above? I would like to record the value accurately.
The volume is 23.55 ft³
